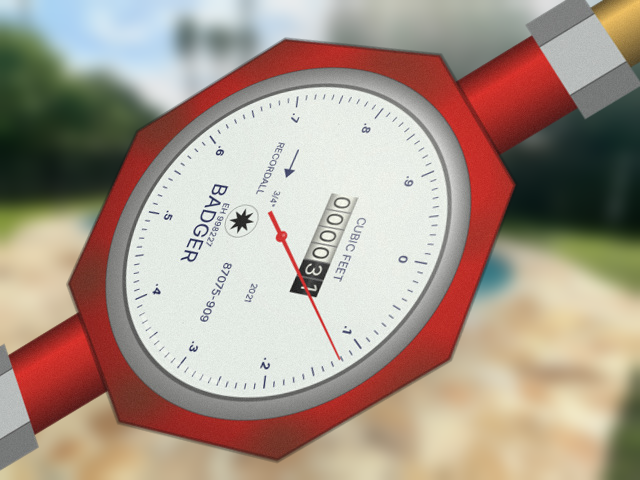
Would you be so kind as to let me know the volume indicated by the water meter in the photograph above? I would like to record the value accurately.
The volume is 31.12 ft³
